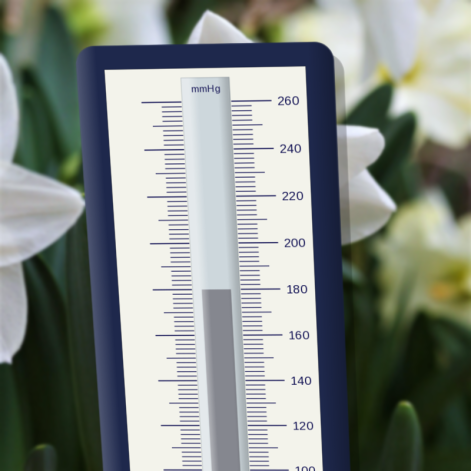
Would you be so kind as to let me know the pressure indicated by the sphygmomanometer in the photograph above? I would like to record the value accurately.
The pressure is 180 mmHg
